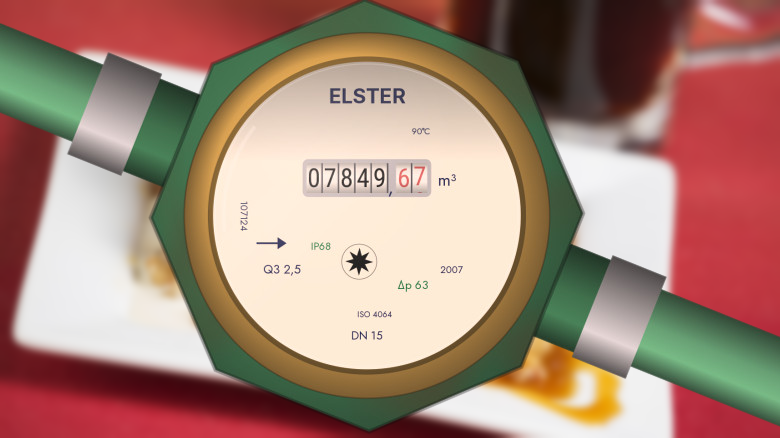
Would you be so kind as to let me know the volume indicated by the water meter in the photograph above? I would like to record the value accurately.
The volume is 7849.67 m³
